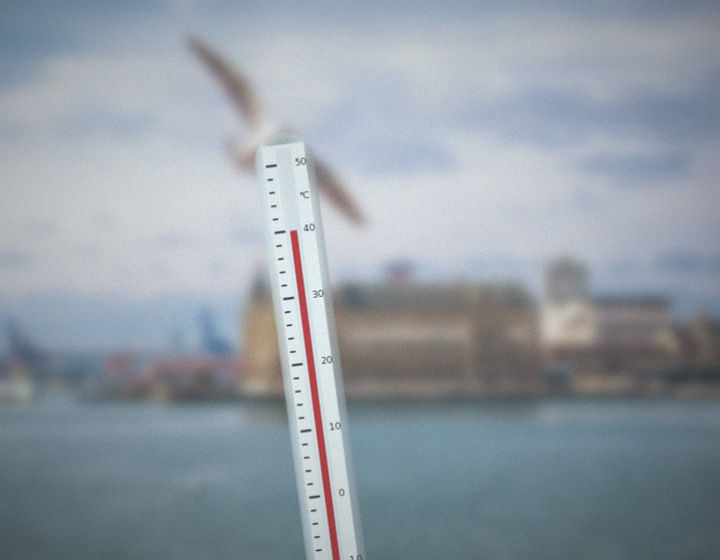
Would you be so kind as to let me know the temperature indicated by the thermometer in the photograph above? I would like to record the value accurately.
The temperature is 40 °C
